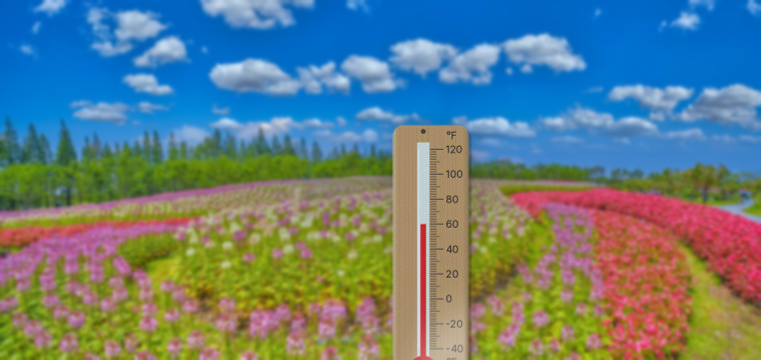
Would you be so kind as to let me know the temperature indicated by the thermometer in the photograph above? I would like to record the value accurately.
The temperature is 60 °F
